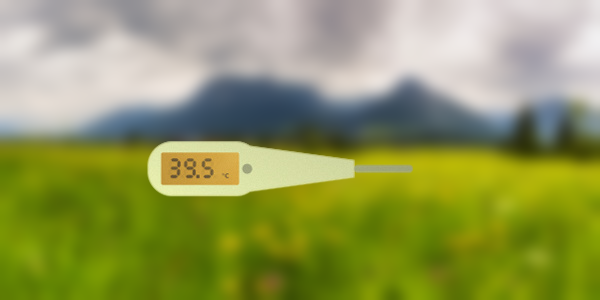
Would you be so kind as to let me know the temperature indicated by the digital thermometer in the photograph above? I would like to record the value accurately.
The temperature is 39.5 °C
